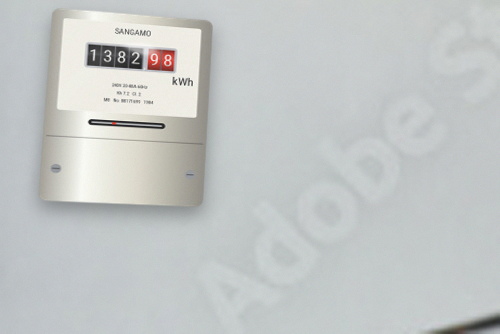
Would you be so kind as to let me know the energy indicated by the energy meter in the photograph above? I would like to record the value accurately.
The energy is 1382.98 kWh
